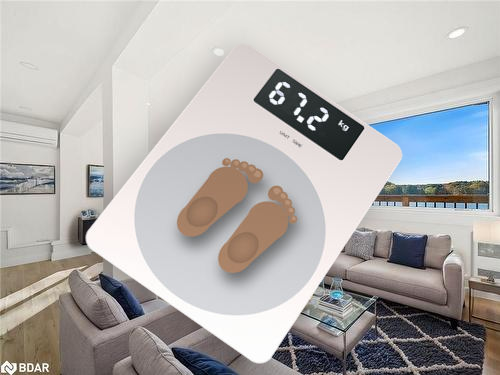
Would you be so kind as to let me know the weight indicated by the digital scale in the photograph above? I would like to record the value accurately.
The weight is 67.2 kg
